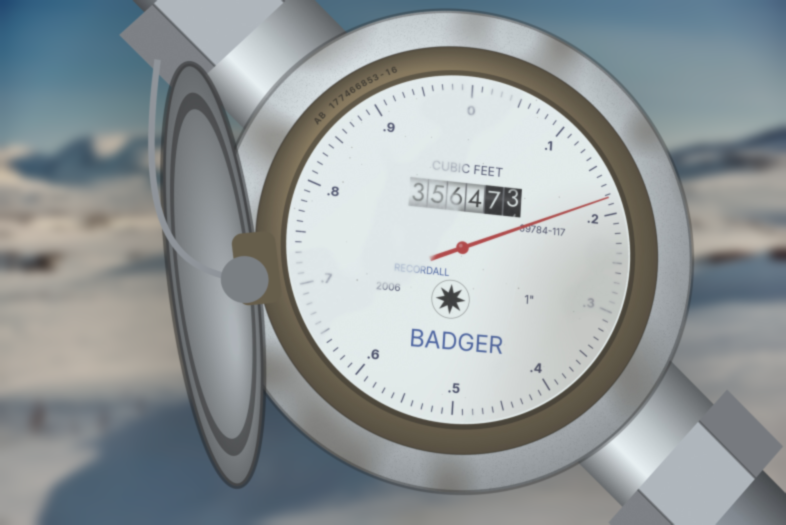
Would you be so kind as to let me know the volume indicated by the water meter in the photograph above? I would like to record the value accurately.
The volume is 356473.18 ft³
